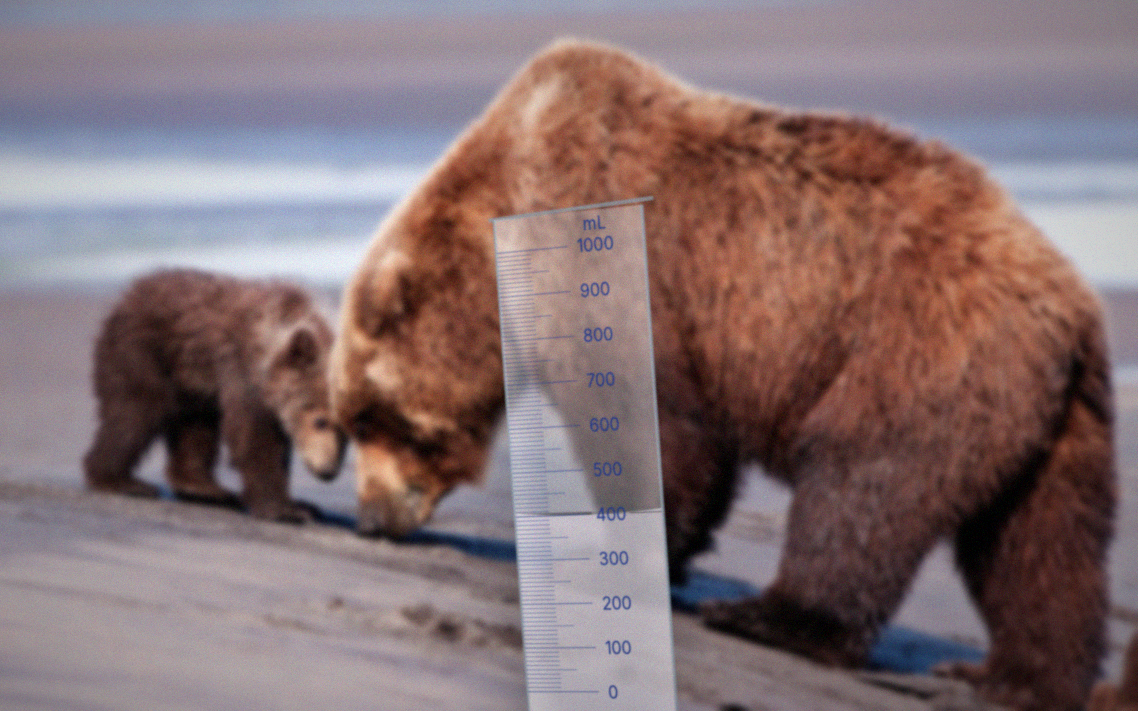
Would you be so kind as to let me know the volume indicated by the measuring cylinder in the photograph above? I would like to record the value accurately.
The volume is 400 mL
